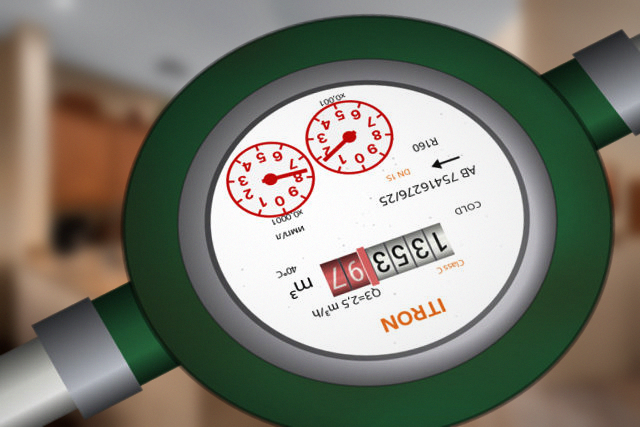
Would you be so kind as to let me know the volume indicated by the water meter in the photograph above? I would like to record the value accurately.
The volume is 1353.9717 m³
